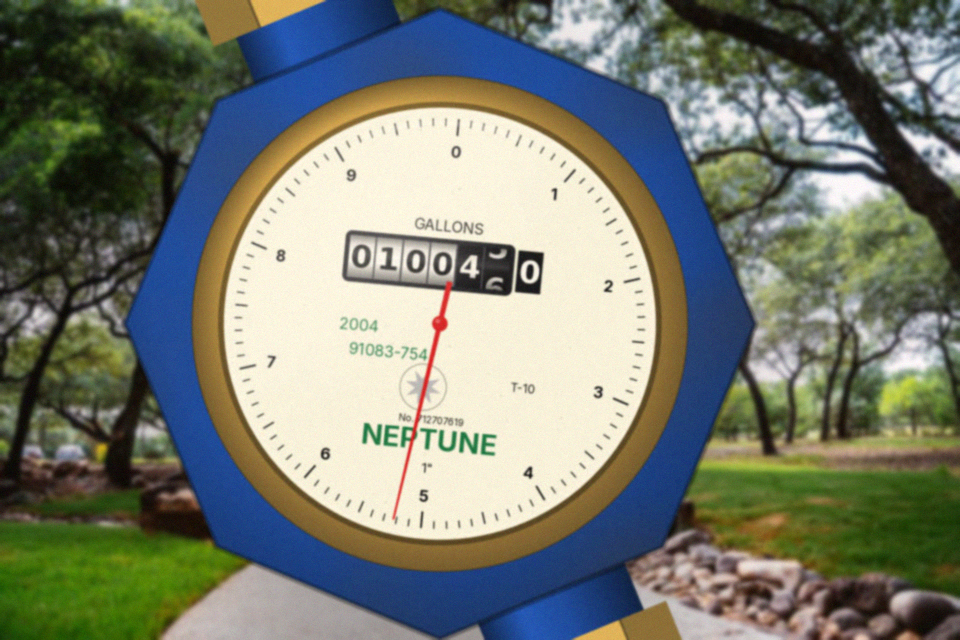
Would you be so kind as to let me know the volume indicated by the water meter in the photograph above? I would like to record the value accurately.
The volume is 100455.2 gal
